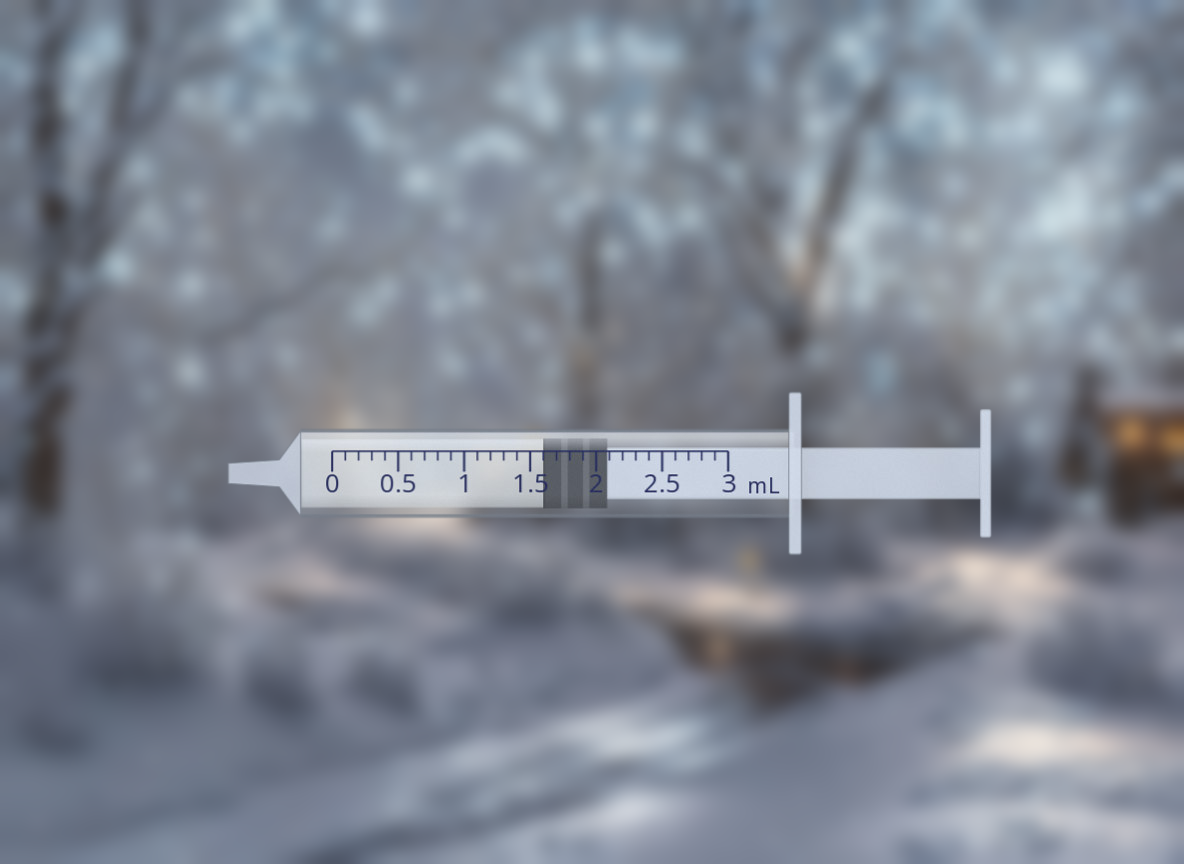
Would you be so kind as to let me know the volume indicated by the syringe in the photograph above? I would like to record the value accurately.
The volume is 1.6 mL
